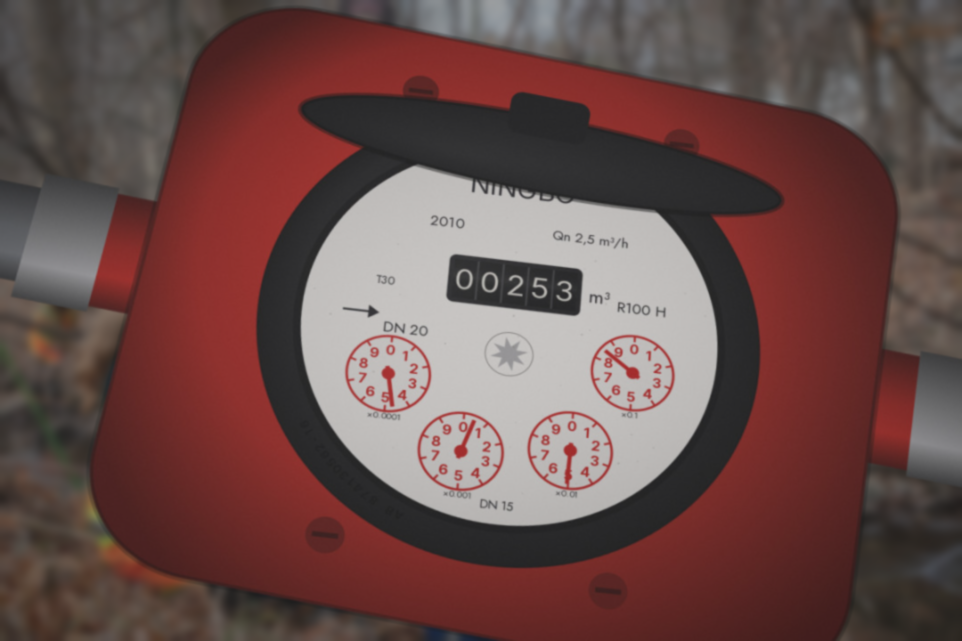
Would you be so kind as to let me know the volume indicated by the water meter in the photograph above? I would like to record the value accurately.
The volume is 253.8504 m³
